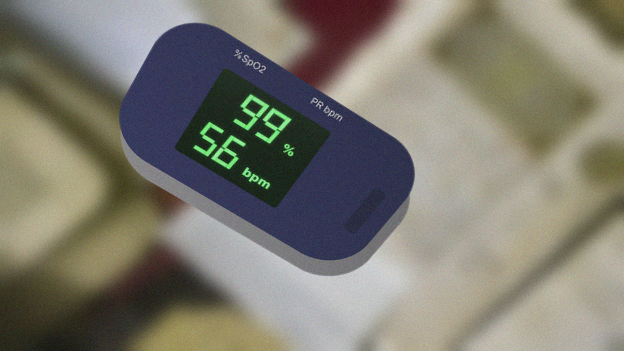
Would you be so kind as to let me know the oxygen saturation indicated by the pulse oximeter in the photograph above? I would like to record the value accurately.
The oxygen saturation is 99 %
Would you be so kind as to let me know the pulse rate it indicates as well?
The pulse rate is 56 bpm
